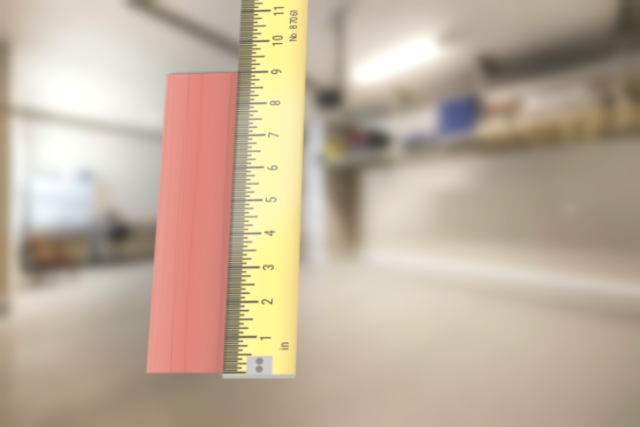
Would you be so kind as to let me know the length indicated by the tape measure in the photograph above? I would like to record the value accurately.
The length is 9 in
